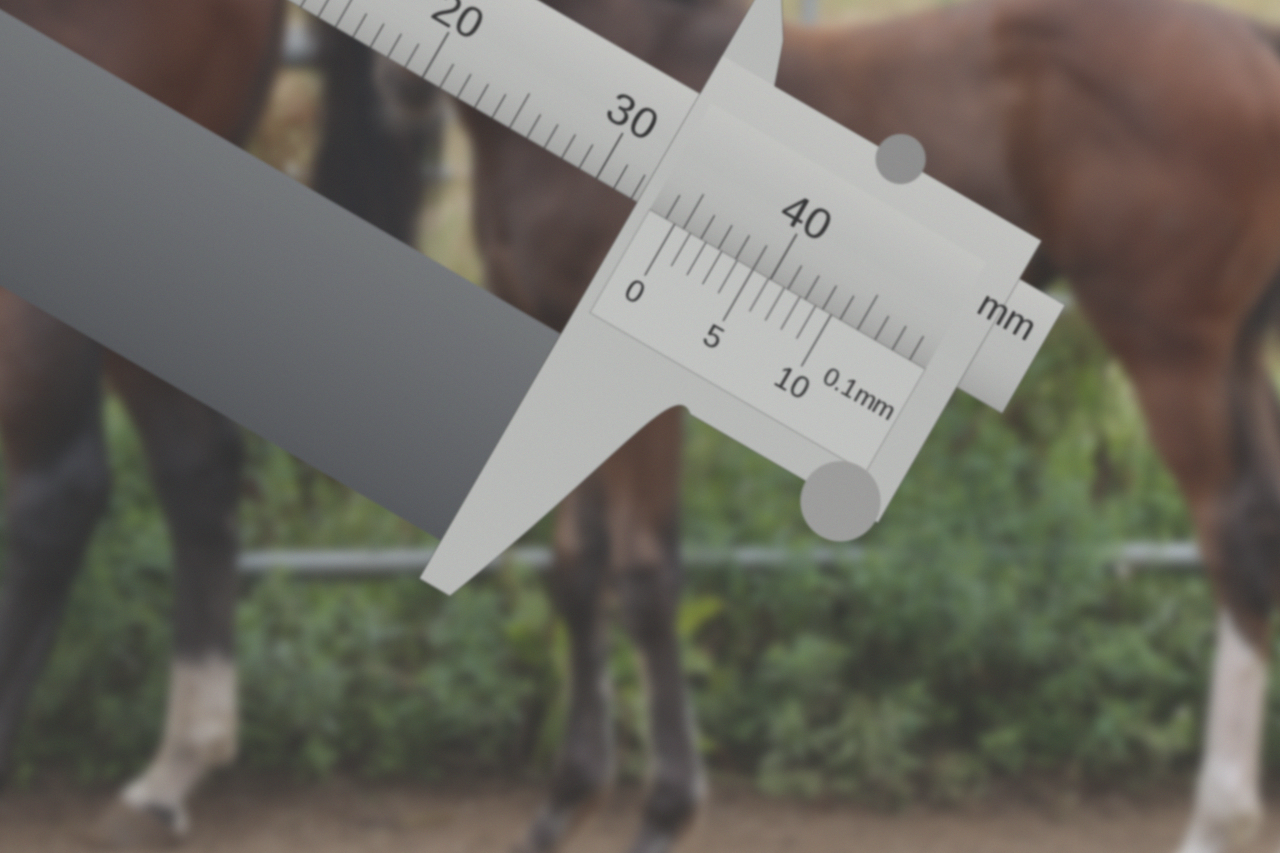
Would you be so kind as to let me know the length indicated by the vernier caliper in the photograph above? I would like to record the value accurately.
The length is 34.5 mm
